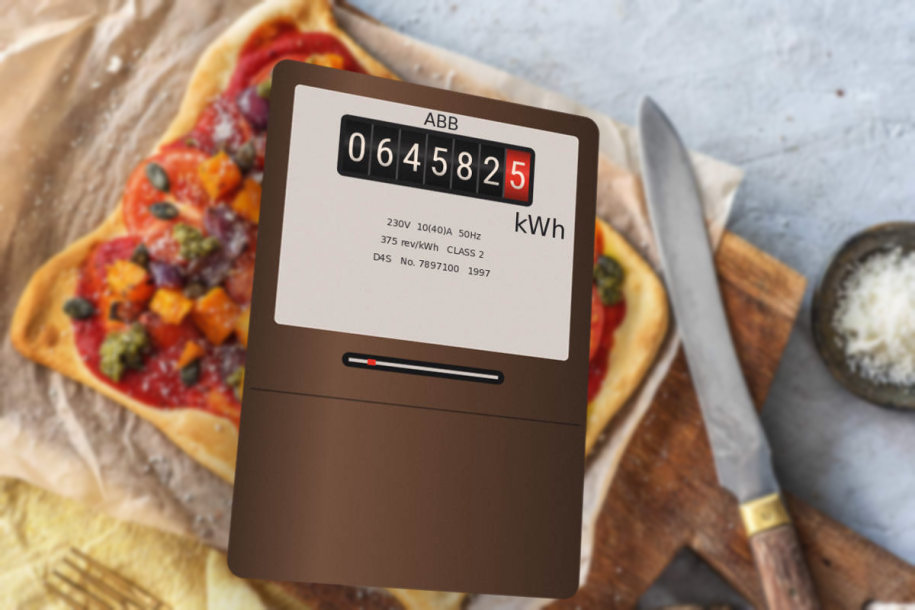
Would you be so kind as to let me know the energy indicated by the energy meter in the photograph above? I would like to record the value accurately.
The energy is 64582.5 kWh
